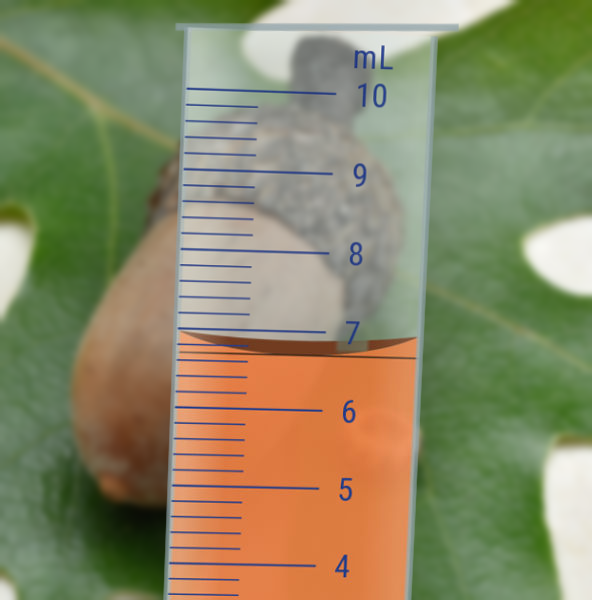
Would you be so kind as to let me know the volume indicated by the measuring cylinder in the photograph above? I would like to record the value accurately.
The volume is 6.7 mL
